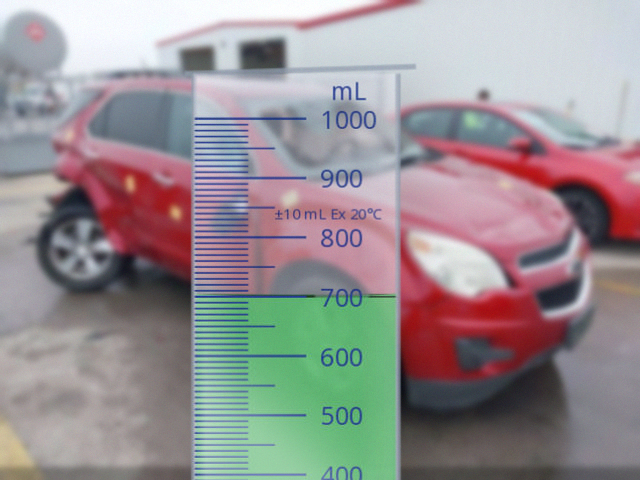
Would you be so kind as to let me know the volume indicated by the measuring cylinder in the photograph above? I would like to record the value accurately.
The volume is 700 mL
